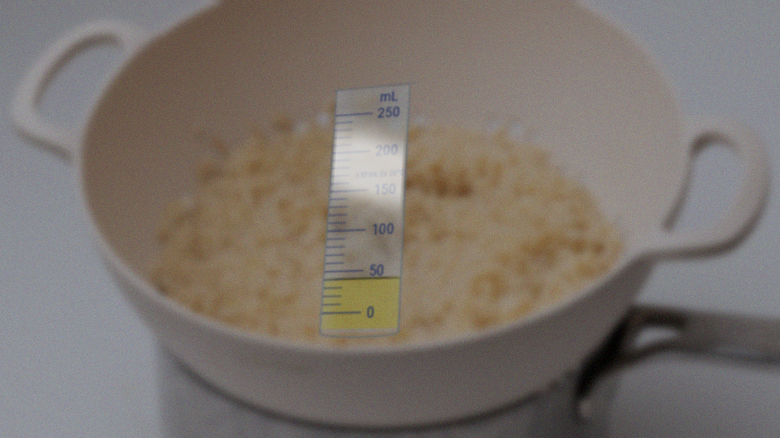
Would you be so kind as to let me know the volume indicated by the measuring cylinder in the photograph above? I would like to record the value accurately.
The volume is 40 mL
